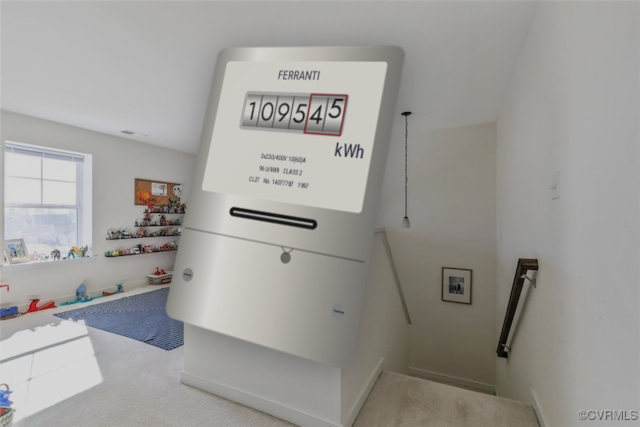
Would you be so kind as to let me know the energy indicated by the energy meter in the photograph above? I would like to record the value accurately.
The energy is 1095.45 kWh
